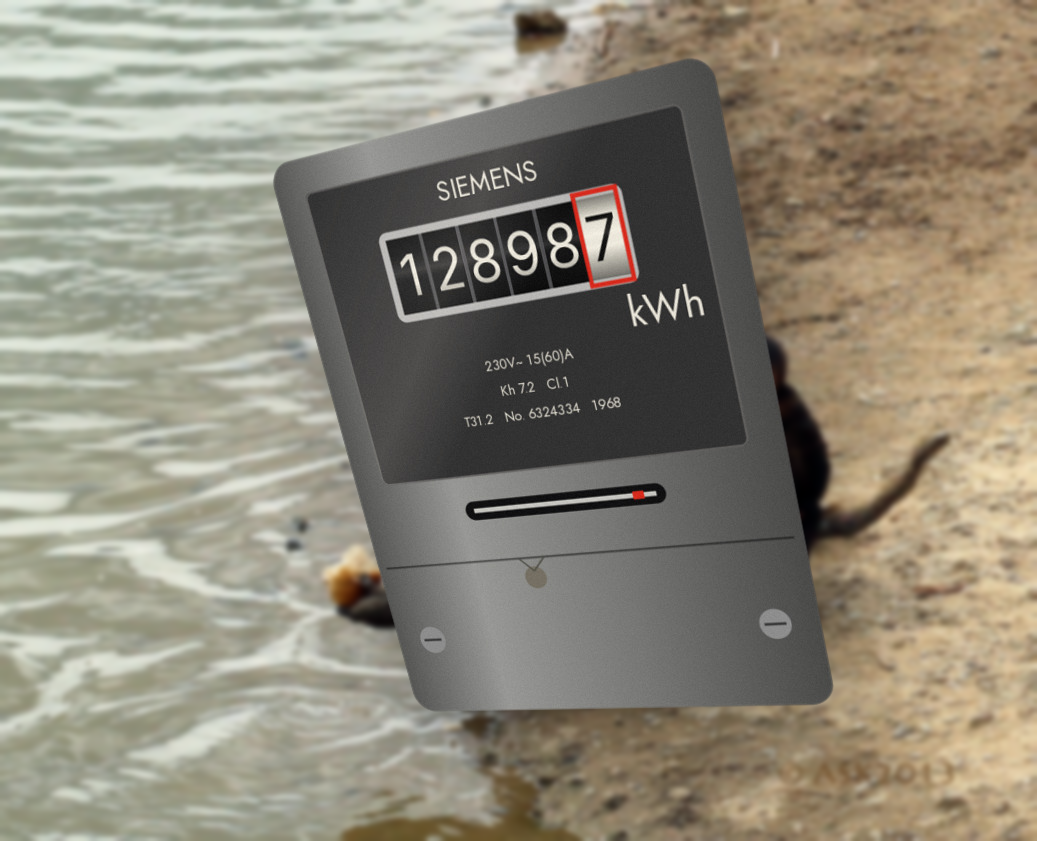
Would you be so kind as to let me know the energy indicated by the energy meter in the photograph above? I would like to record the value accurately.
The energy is 12898.7 kWh
